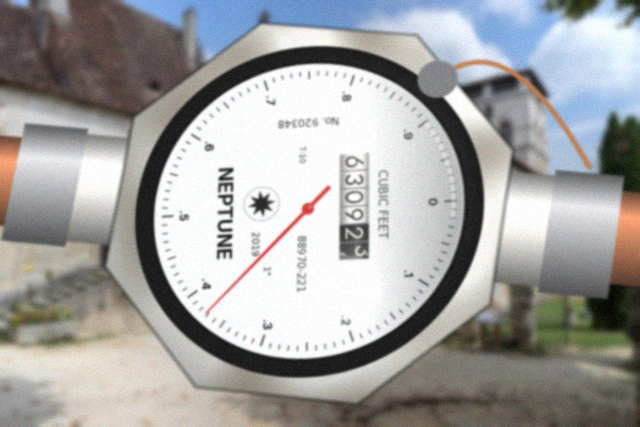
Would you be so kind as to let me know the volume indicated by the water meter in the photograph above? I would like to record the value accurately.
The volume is 630923.37 ft³
